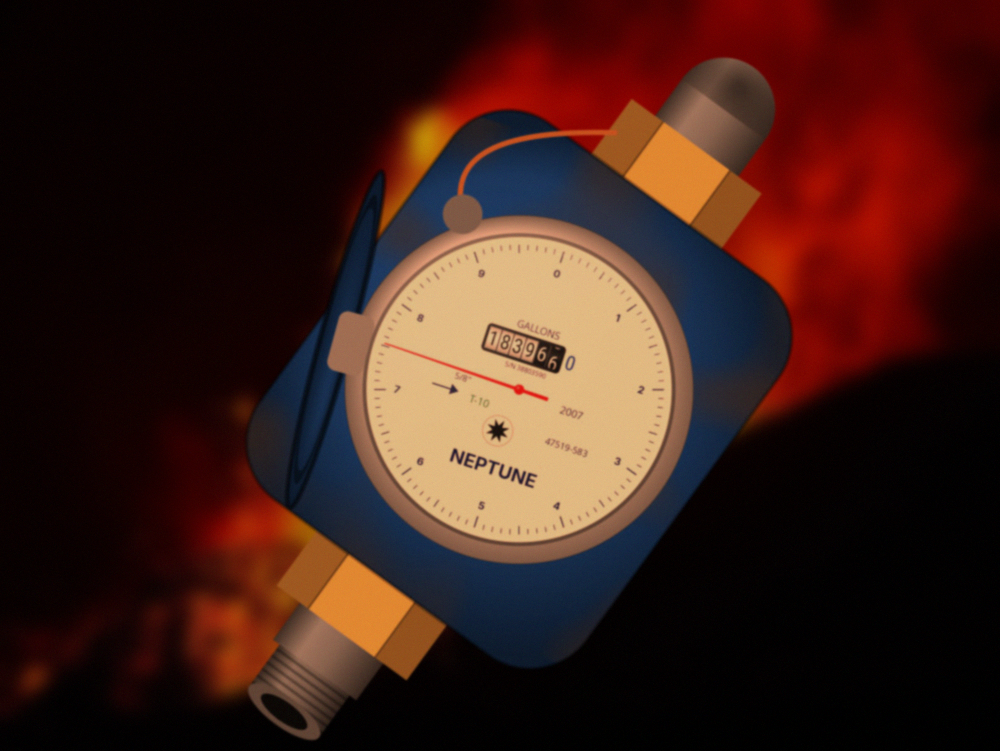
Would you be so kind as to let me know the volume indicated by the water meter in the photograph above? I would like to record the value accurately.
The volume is 1839657.5 gal
